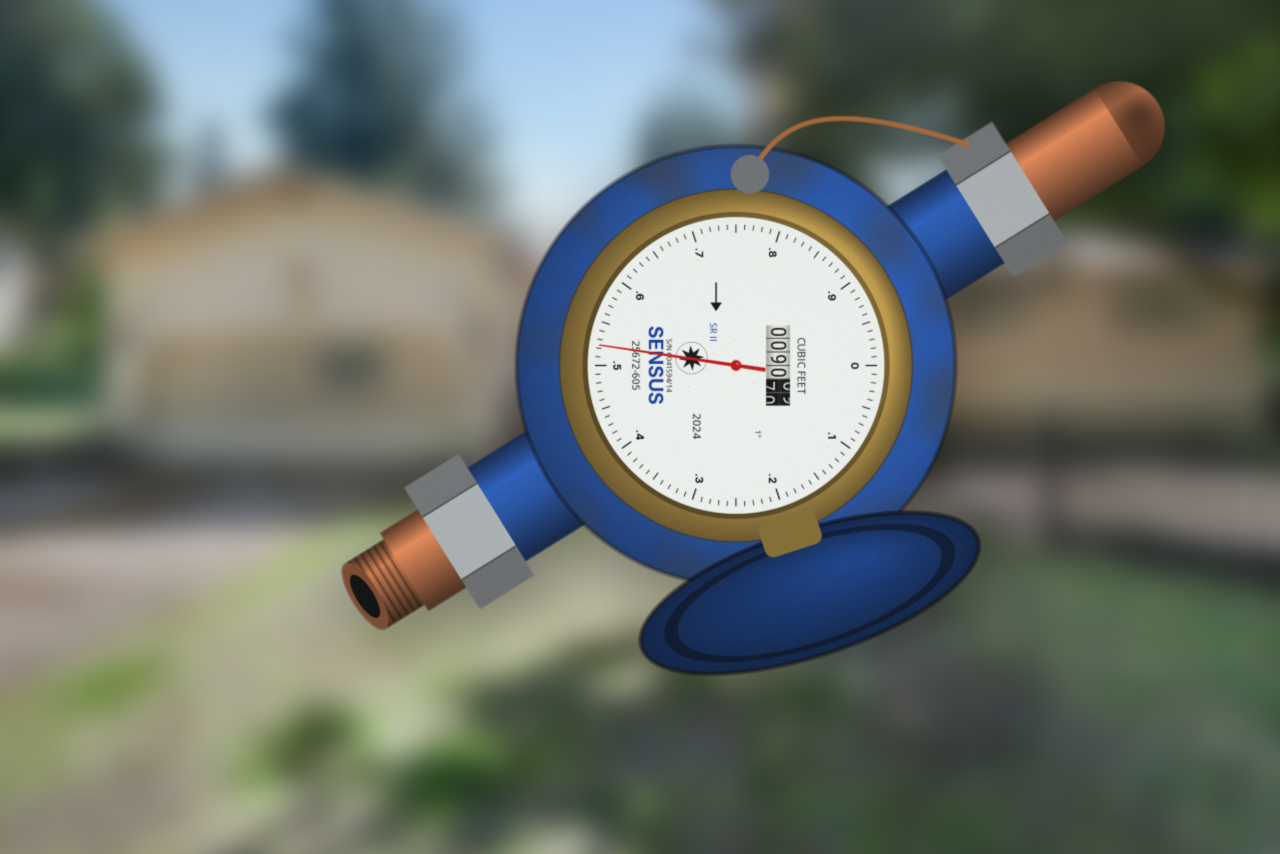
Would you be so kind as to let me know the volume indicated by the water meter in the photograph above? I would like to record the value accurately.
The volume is 9069.52 ft³
